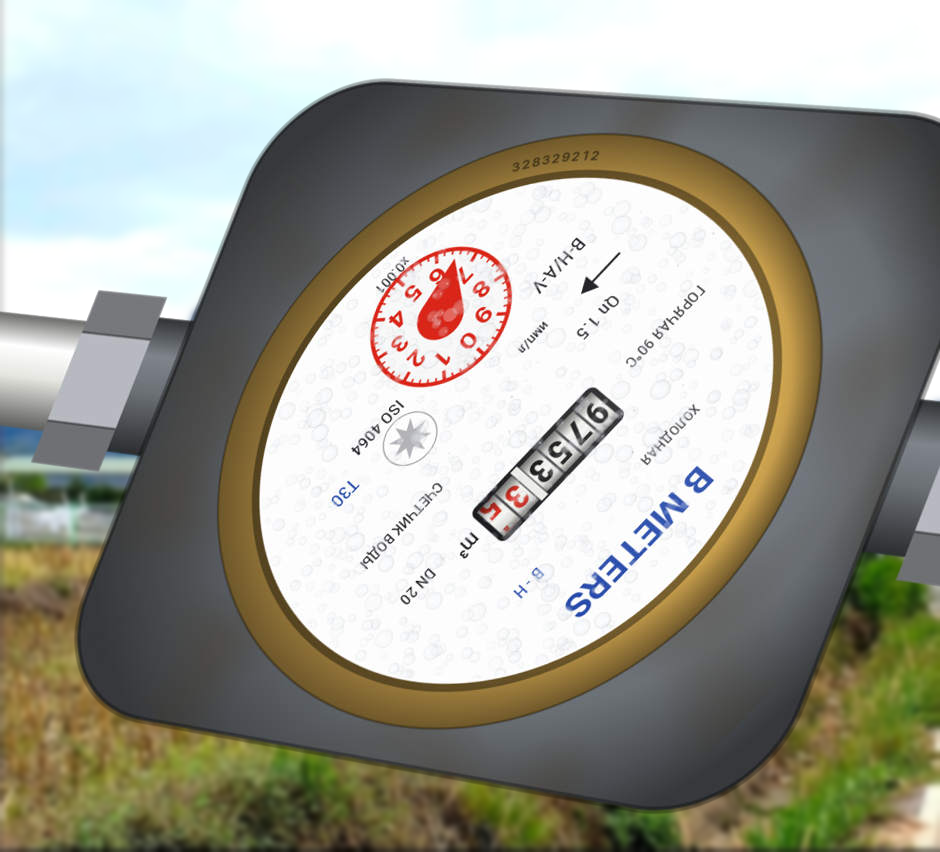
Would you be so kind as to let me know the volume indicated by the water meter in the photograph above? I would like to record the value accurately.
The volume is 9753.346 m³
